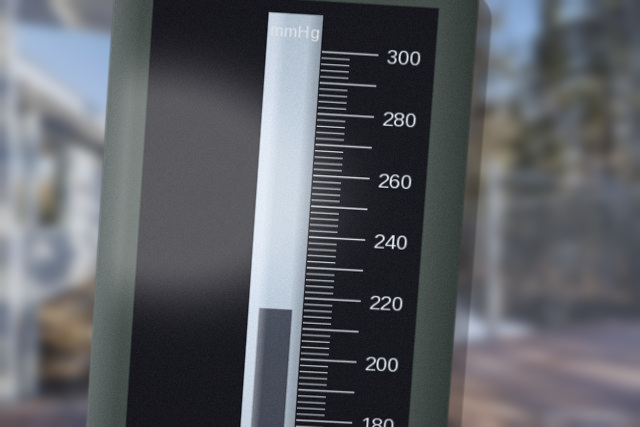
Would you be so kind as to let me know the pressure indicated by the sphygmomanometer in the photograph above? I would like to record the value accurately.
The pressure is 216 mmHg
